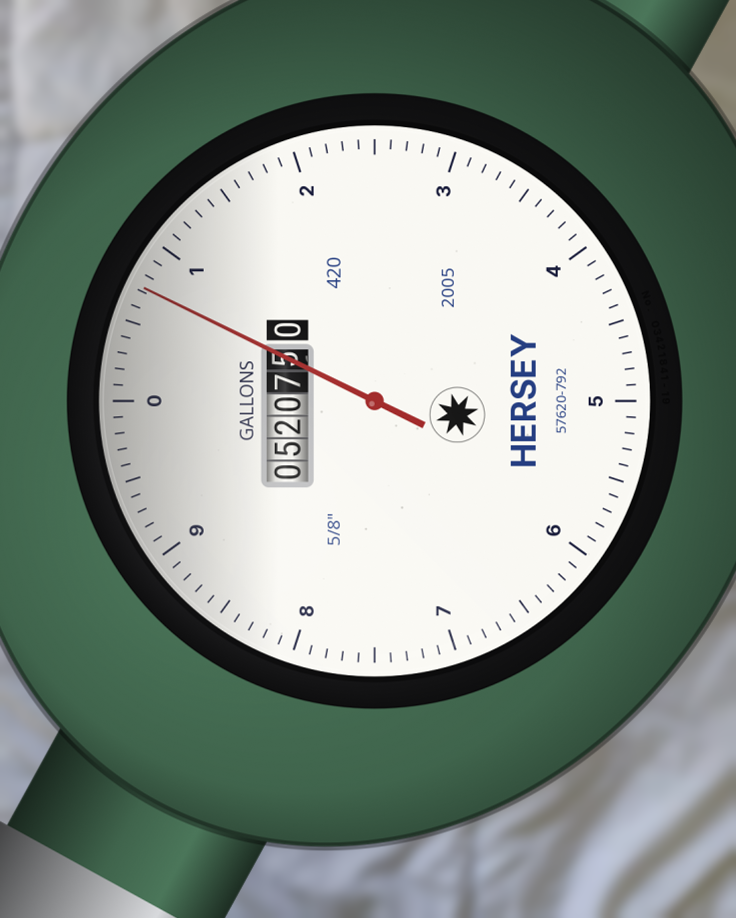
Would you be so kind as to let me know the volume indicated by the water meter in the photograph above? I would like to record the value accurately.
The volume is 520750.7 gal
